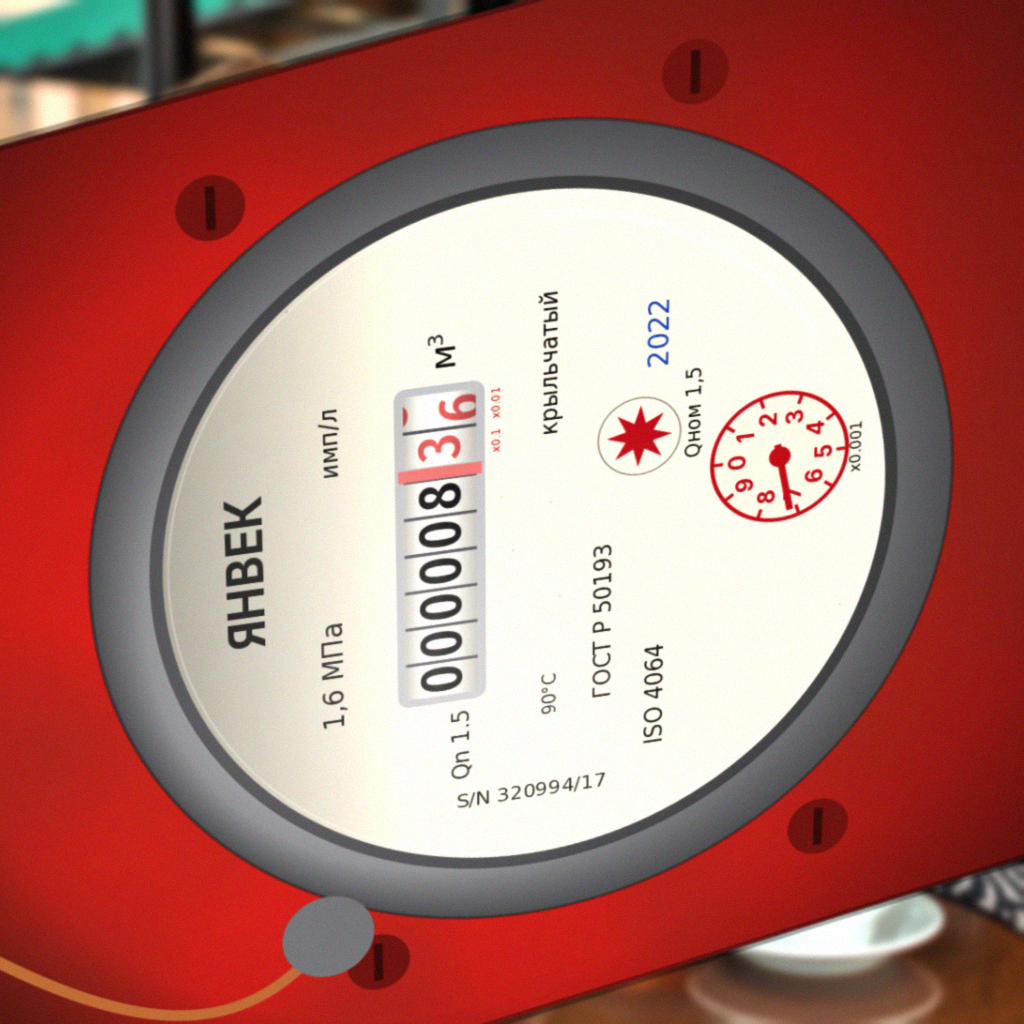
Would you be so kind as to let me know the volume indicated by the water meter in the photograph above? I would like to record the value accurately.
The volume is 8.357 m³
